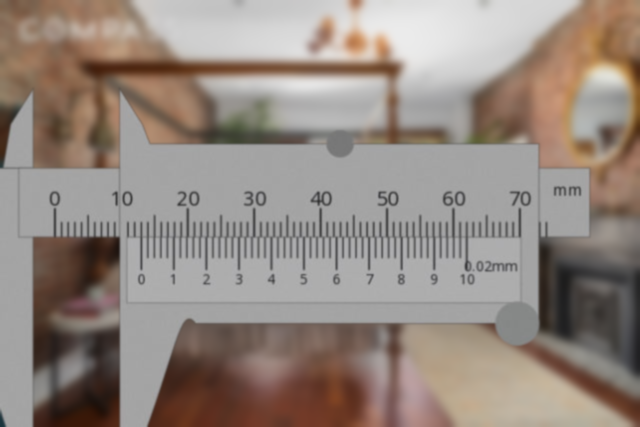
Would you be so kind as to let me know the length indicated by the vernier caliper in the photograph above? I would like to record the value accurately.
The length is 13.0 mm
